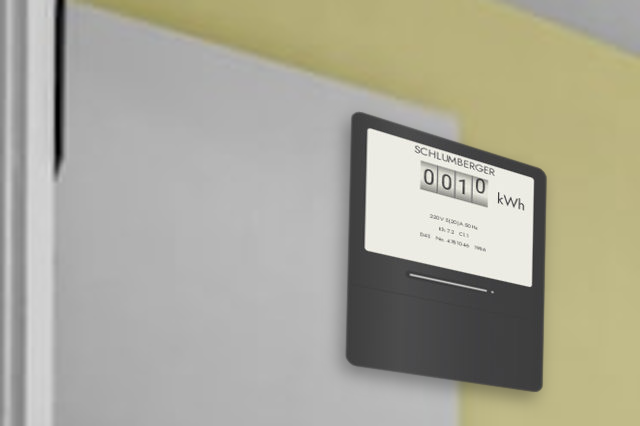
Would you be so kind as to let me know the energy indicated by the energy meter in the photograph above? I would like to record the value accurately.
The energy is 10 kWh
